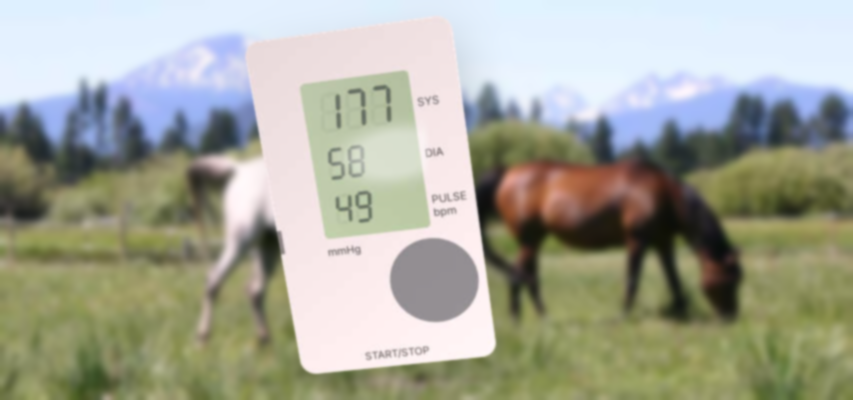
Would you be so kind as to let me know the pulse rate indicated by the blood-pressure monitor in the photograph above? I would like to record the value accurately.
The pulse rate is 49 bpm
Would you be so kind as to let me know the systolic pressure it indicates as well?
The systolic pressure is 177 mmHg
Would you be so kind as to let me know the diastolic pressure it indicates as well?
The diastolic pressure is 58 mmHg
